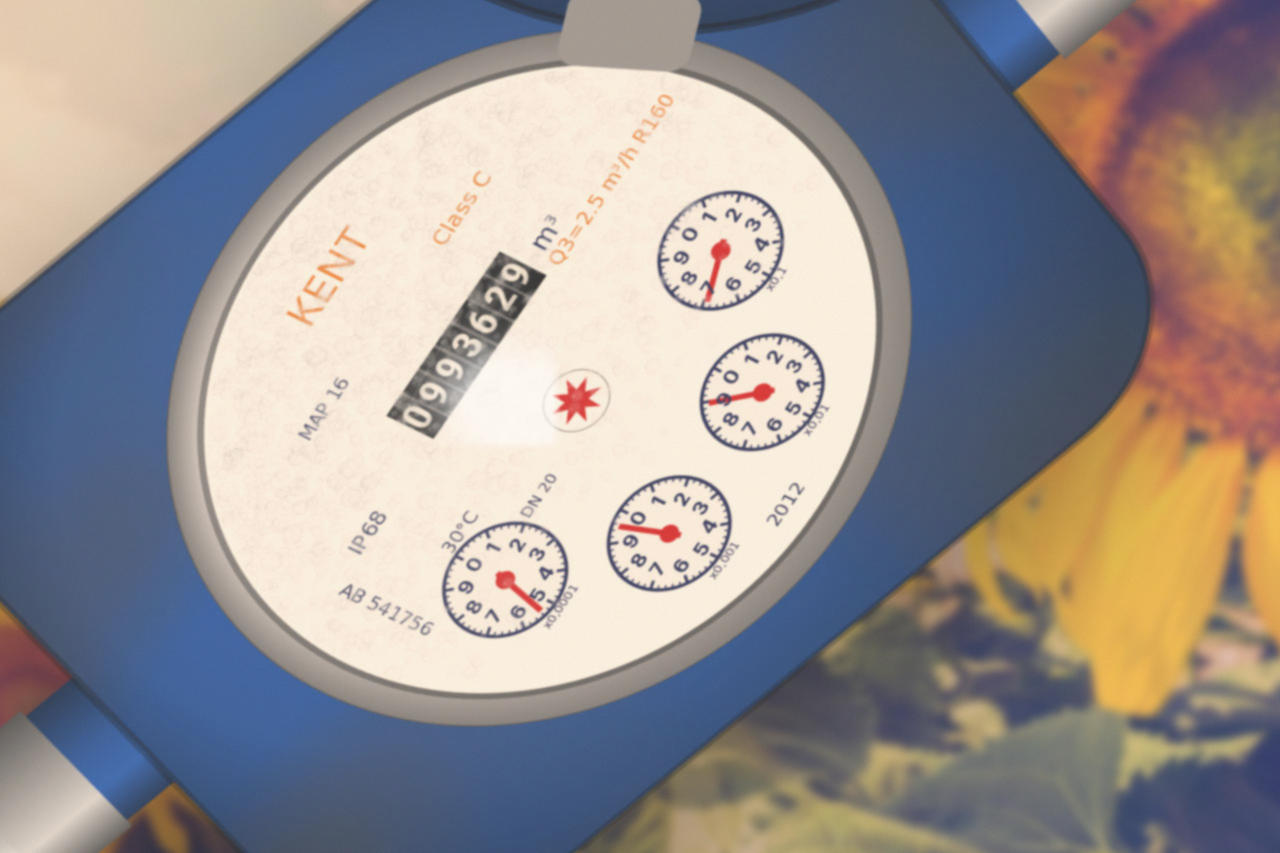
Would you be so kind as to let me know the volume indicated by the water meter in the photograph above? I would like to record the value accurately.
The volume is 993629.6895 m³
